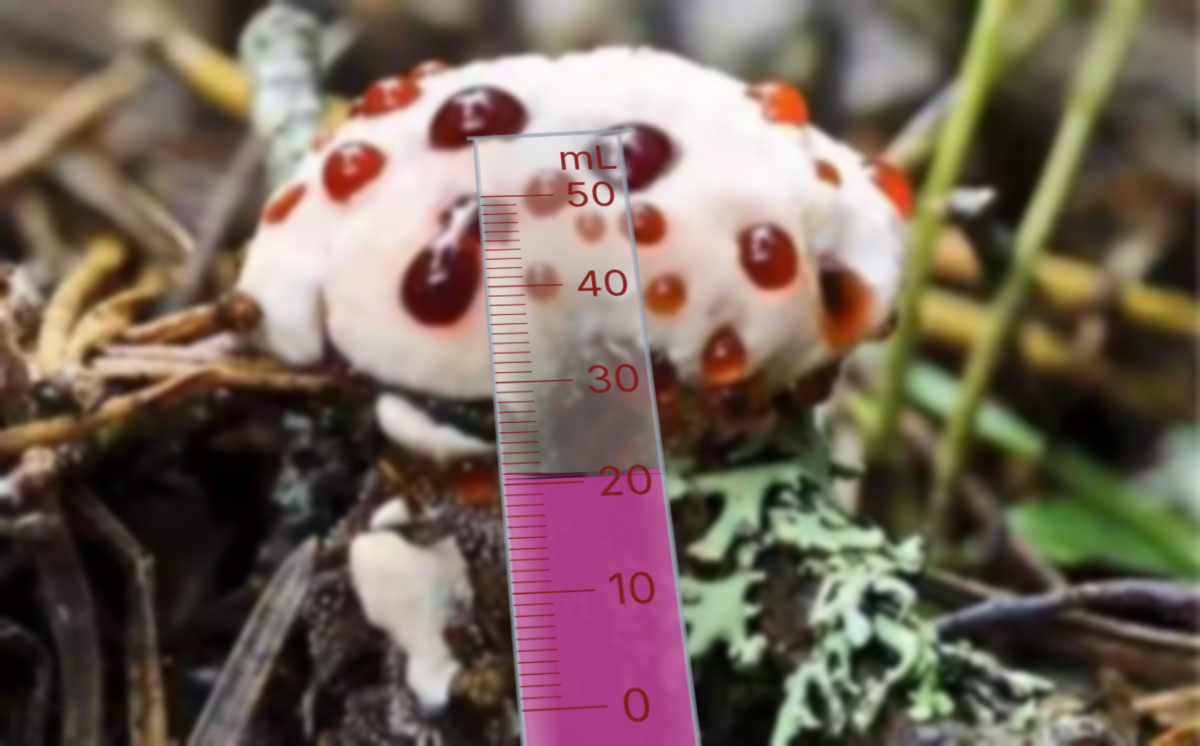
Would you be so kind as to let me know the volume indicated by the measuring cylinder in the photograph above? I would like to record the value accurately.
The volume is 20.5 mL
